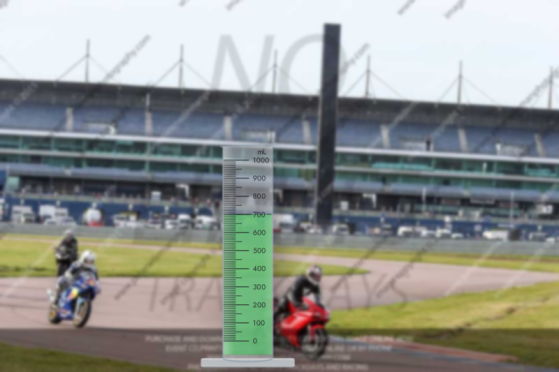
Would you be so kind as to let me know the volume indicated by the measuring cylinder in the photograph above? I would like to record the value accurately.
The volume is 700 mL
